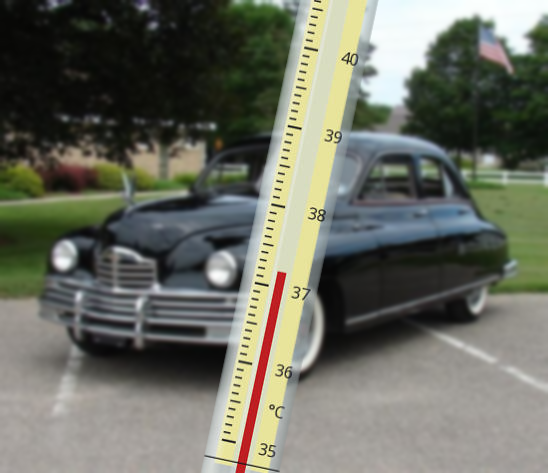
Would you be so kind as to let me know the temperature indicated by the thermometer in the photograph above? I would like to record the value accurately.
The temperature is 37.2 °C
